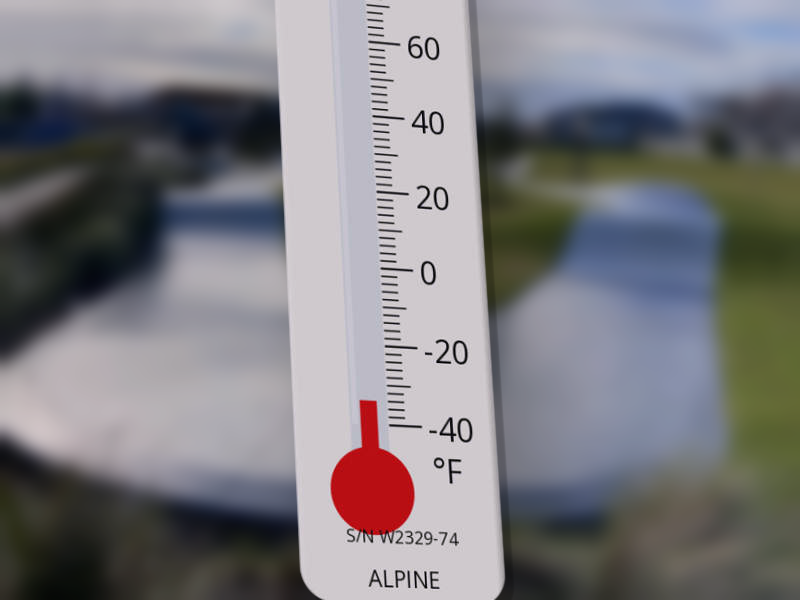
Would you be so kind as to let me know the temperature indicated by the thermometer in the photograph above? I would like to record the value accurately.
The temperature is -34 °F
